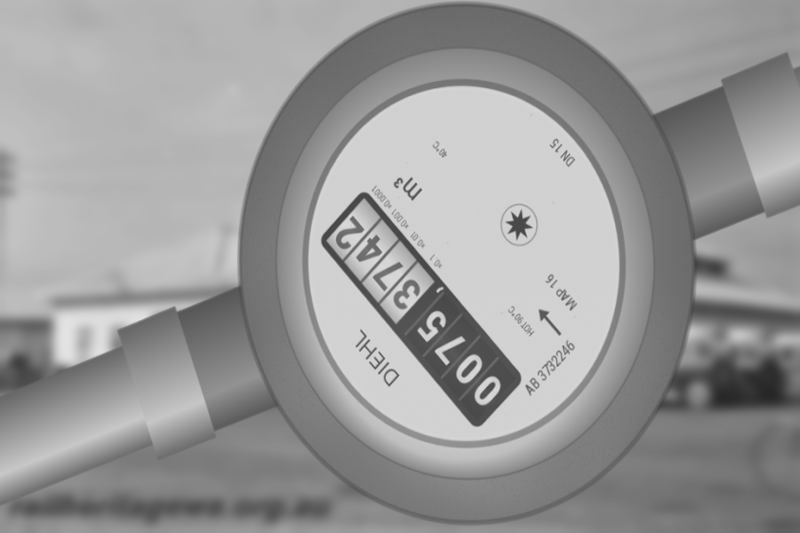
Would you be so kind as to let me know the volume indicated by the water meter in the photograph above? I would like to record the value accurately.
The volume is 75.3742 m³
